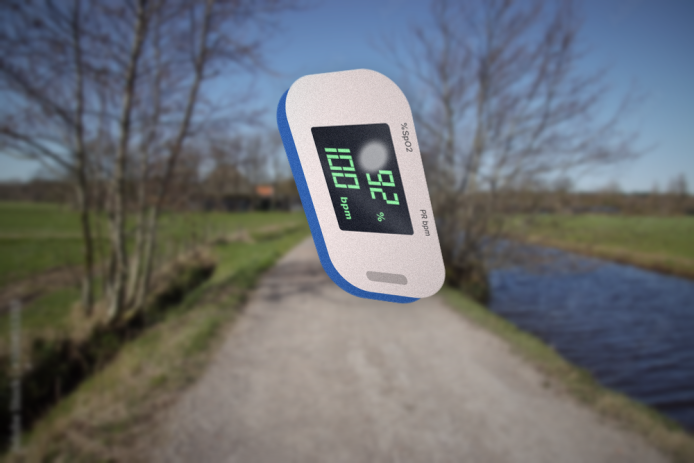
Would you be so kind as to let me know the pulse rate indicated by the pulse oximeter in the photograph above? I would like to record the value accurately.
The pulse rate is 100 bpm
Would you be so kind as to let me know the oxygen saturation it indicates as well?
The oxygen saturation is 92 %
